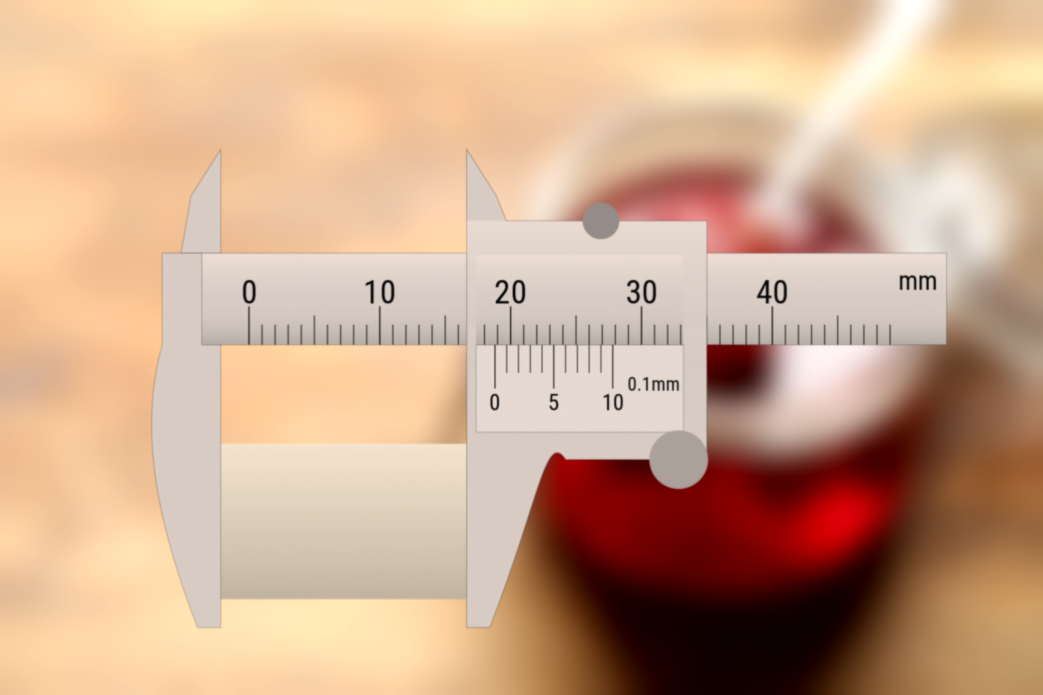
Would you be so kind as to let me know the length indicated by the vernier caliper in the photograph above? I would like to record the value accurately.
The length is 18.8 mm
